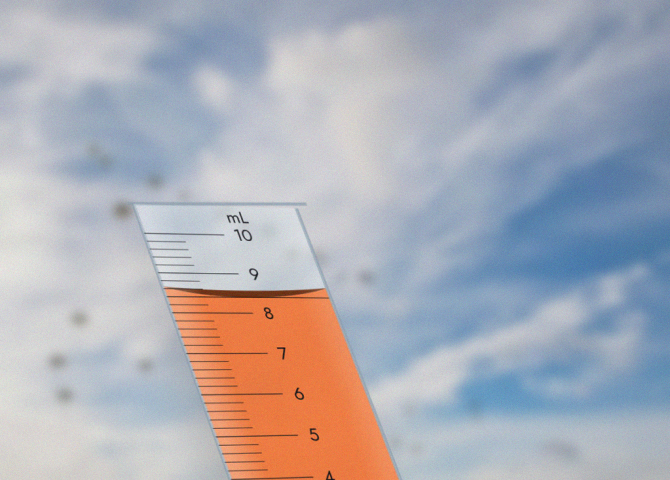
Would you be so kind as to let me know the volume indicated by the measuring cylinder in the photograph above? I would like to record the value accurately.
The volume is 8.4 mL
